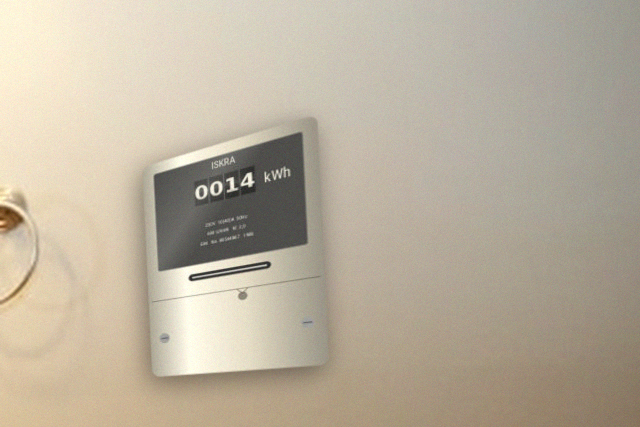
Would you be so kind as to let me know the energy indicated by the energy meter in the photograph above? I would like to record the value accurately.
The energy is 14 kWh
